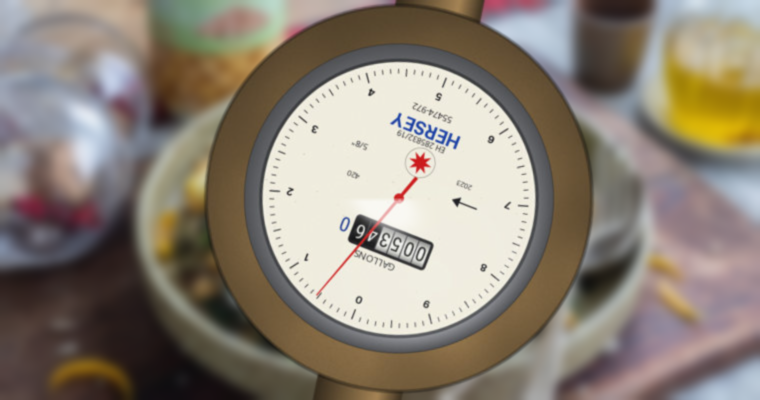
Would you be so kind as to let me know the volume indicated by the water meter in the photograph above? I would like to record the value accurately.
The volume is 53460.5 gal
